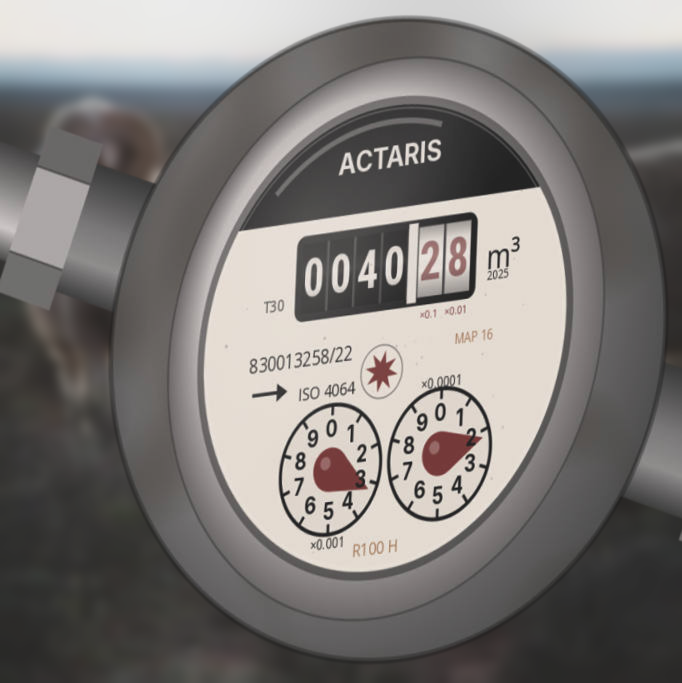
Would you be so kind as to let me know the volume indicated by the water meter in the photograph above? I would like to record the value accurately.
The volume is 40.2832 m³
